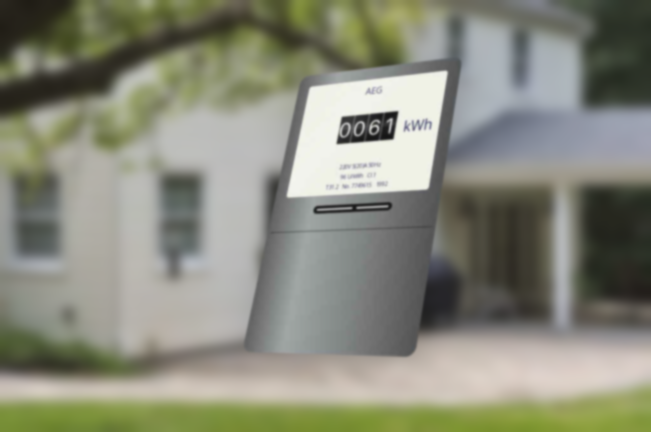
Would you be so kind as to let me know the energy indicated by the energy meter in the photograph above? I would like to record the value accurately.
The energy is 61 kWh
